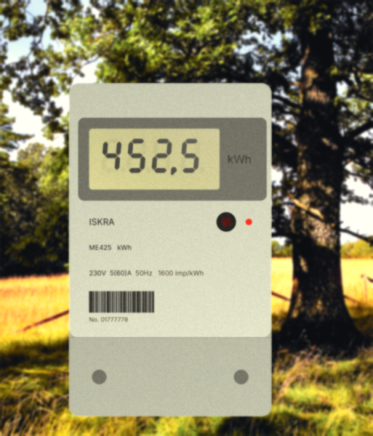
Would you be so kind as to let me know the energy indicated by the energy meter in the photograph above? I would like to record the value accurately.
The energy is 452.5 kWh
